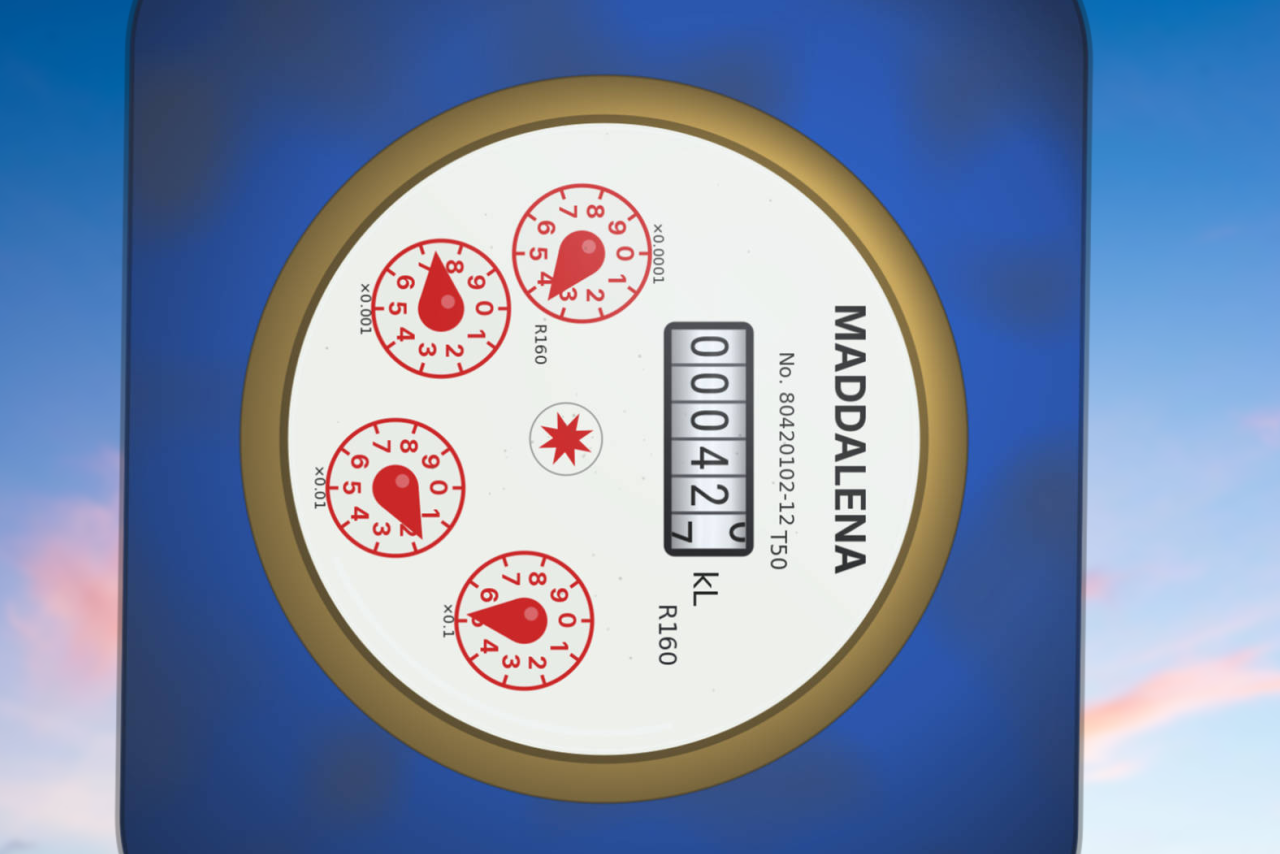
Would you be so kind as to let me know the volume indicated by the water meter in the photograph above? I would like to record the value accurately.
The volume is 426.5173 kL
